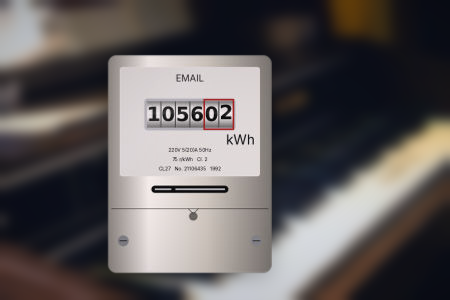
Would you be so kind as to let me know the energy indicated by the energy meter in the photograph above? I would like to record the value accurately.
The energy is 1056.02 kWh
